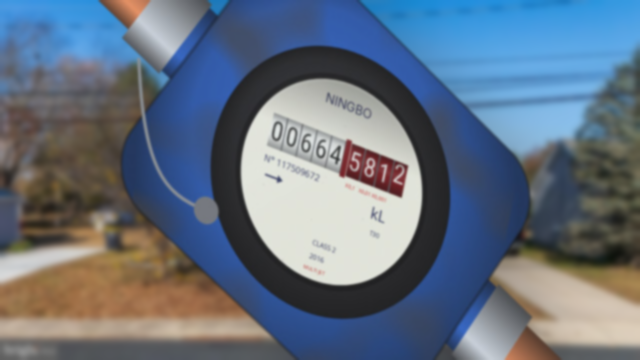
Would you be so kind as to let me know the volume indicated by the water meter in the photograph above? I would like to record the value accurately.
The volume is 664.5812 kL
